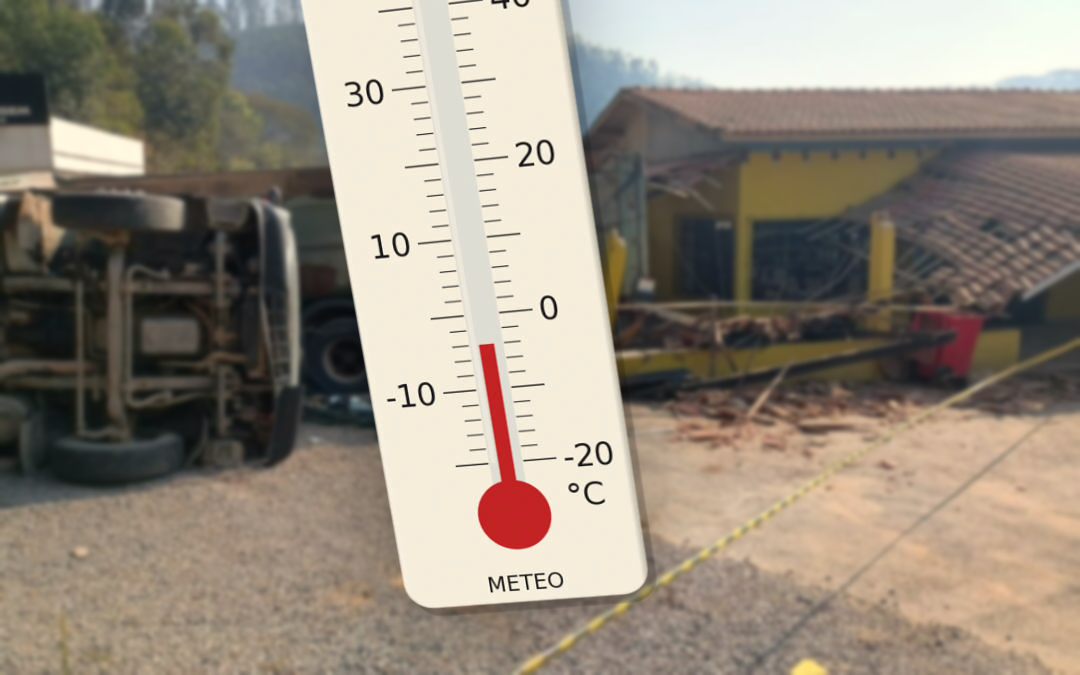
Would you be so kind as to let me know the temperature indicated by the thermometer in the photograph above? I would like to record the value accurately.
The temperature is -4 °C
